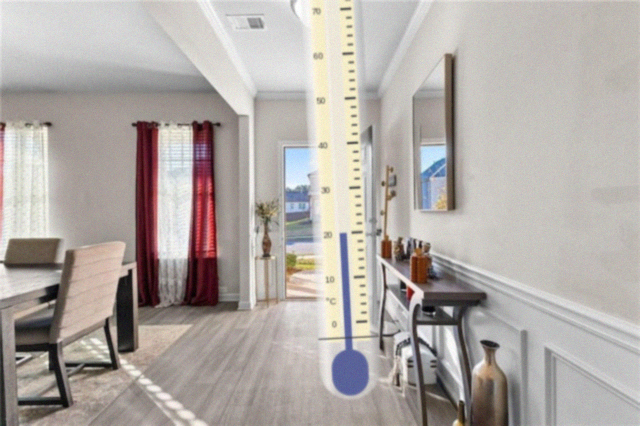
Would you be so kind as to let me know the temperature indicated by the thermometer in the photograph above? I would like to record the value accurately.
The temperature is 20 °C
